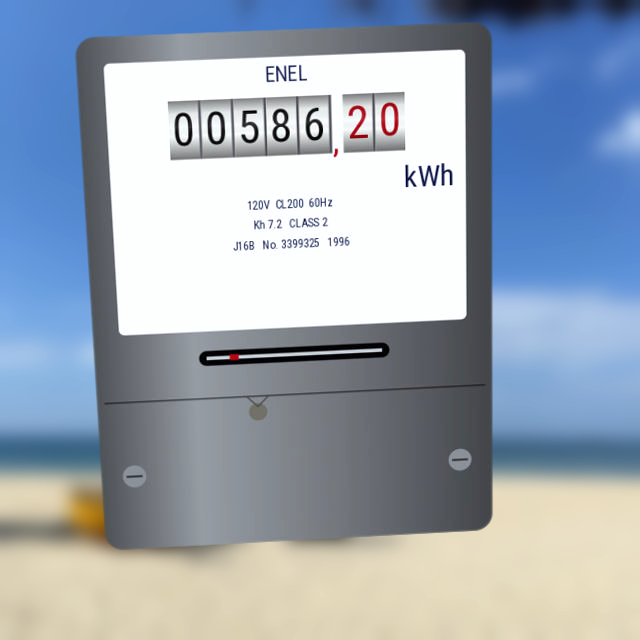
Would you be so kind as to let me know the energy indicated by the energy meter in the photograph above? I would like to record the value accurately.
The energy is 586.20 kWh
